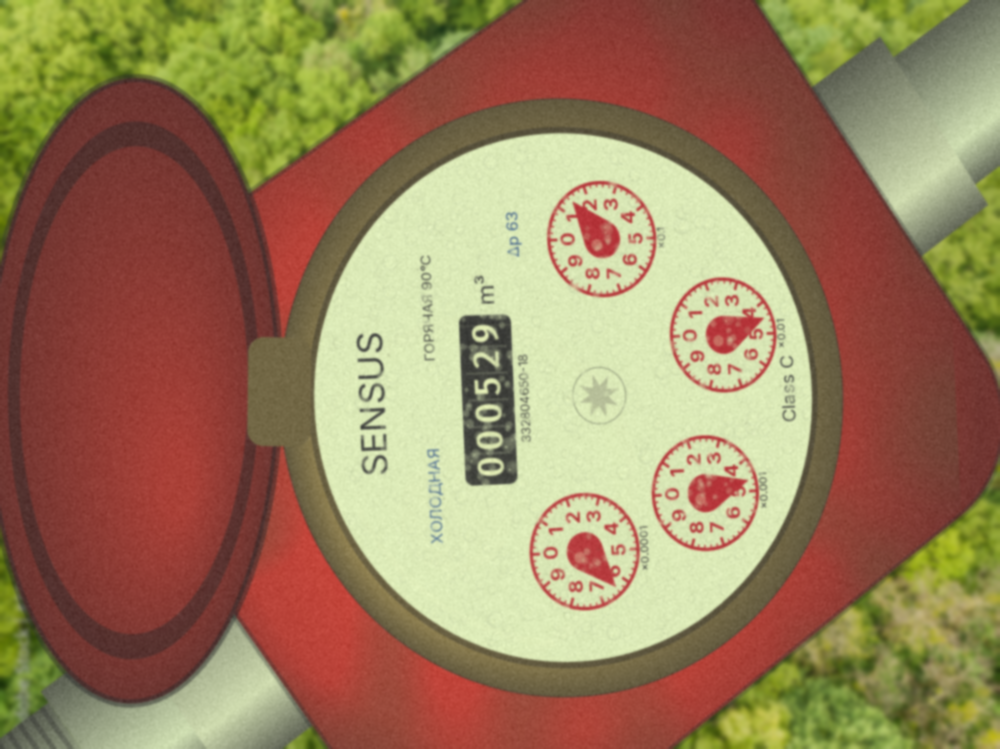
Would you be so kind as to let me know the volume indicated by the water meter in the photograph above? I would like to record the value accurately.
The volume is 529.1446 m³
